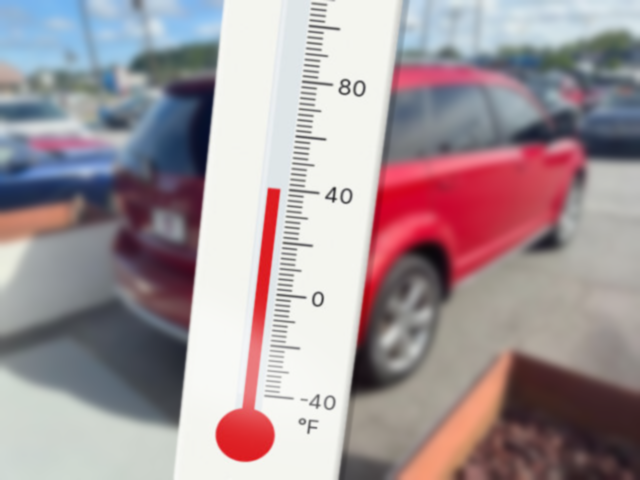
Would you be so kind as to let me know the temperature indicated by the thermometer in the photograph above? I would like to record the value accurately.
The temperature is 40 °F
